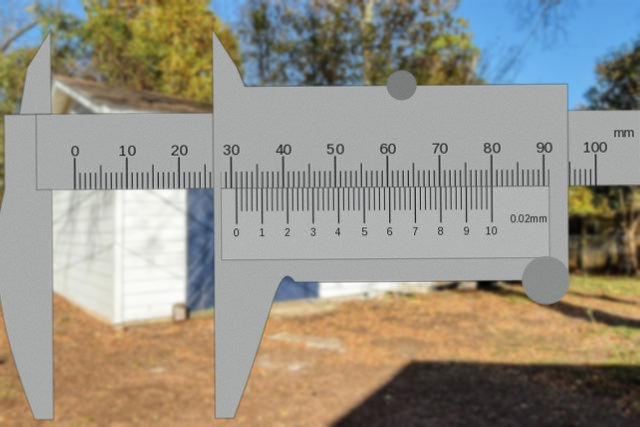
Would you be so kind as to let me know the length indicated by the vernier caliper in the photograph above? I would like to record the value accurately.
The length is 31.0 mm
